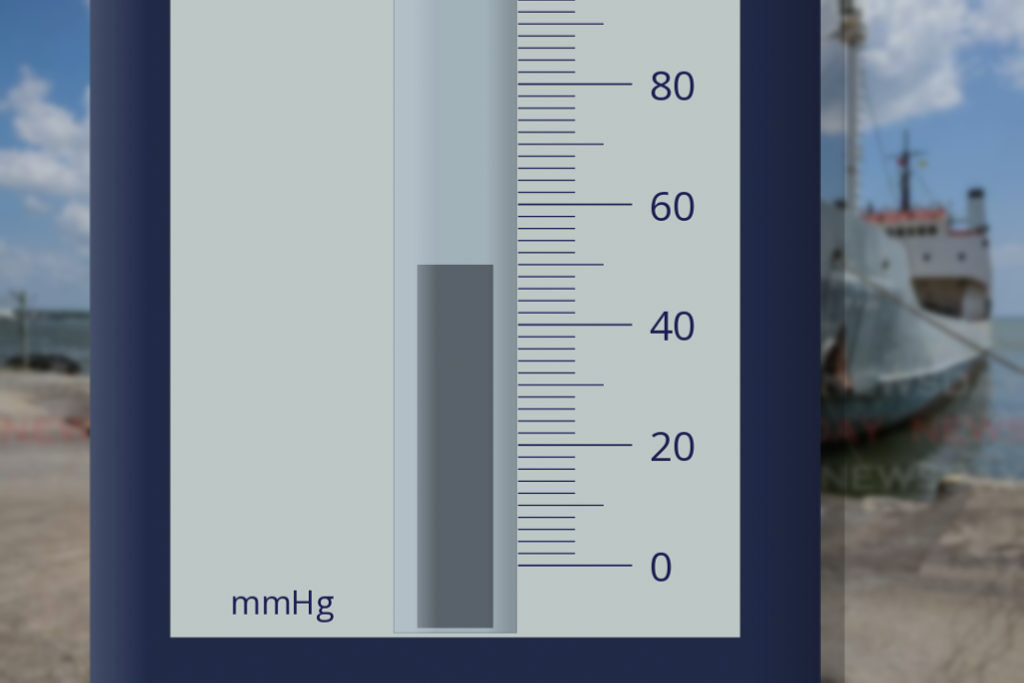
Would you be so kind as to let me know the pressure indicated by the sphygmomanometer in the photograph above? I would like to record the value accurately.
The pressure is 50 mmHg
